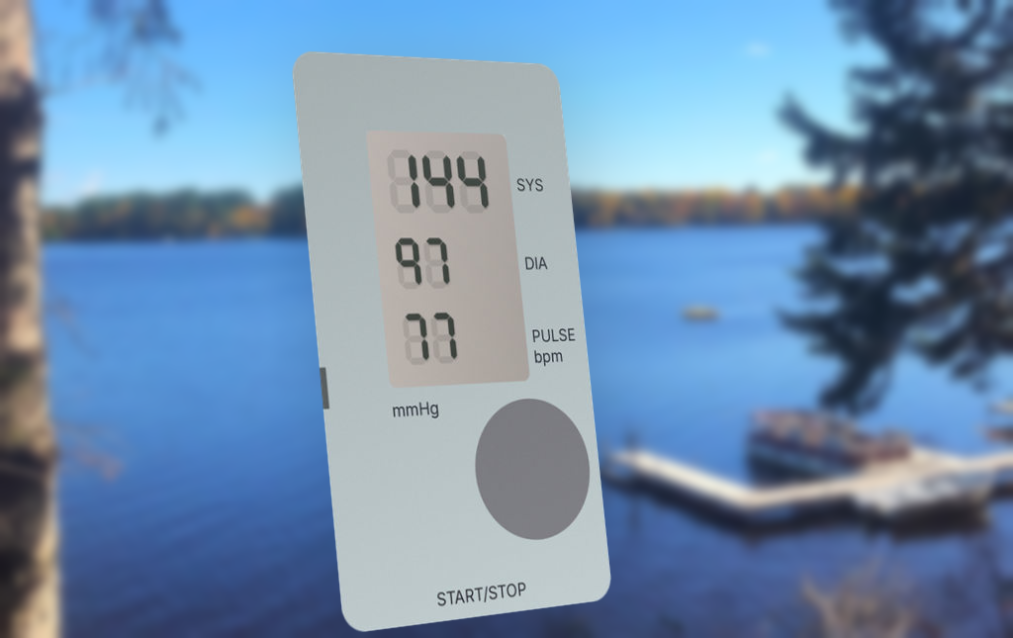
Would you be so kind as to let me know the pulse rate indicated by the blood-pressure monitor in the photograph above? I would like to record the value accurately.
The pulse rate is 77 bpm
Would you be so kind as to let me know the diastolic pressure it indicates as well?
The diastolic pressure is 97 mmHg
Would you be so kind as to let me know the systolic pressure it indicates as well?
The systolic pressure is 144 mmHg
